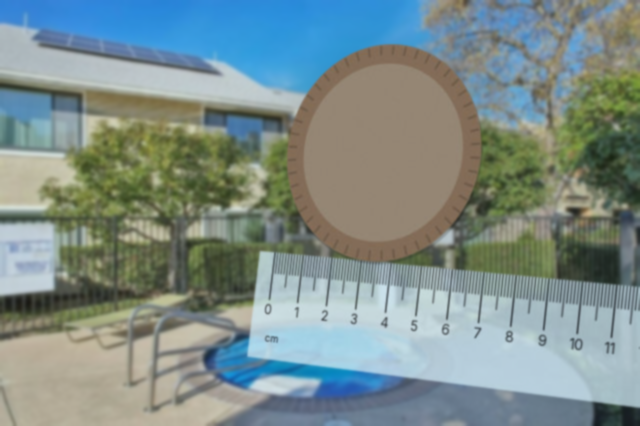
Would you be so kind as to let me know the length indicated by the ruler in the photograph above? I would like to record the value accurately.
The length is 6.5 cm
